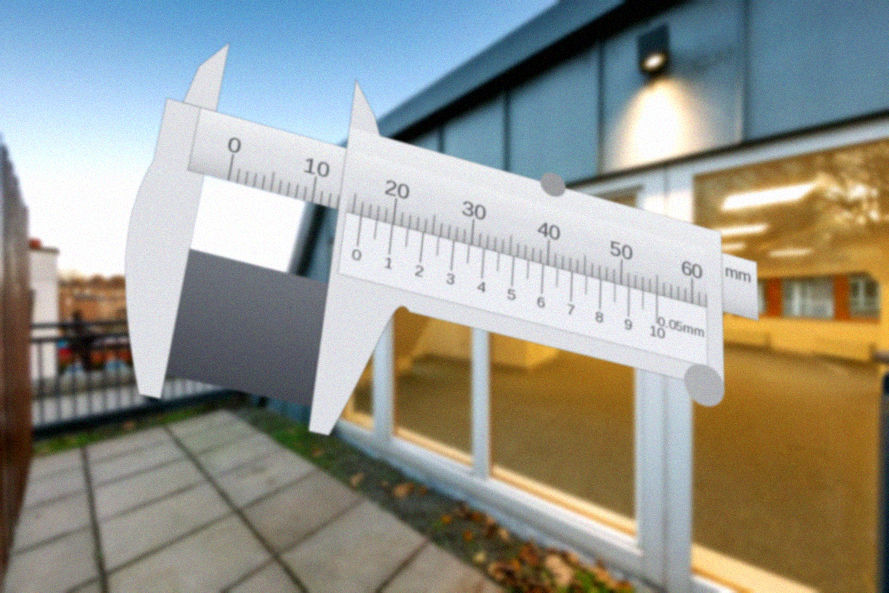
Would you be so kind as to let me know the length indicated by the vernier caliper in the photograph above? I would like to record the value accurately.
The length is 16.0 mm
